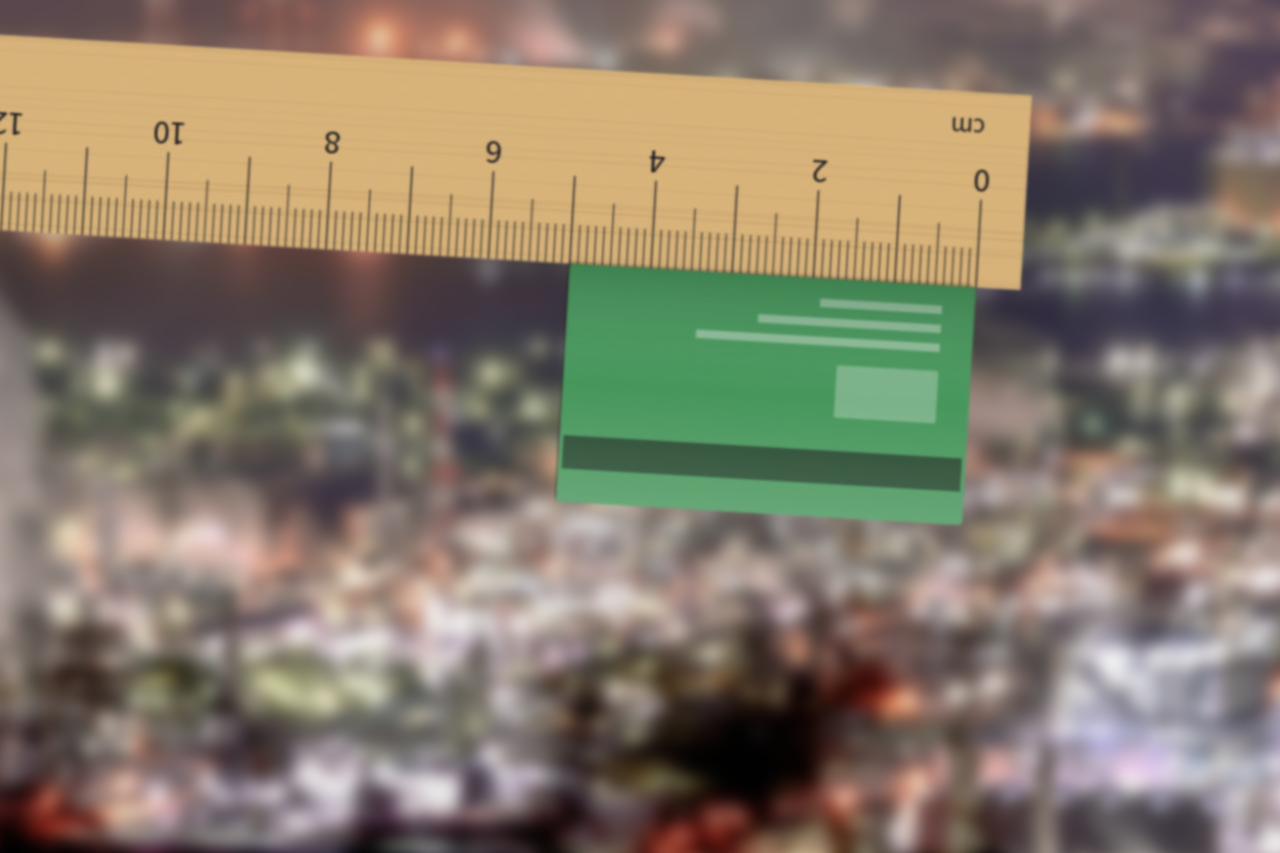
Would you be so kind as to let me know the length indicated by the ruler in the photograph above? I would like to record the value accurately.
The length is 5 cm
